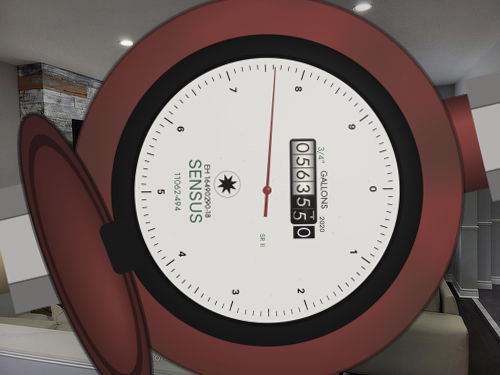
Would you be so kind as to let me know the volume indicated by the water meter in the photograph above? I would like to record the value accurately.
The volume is 563547.6 gal
